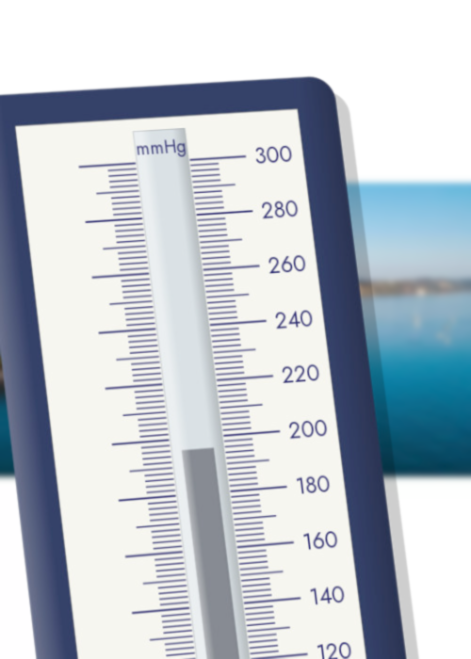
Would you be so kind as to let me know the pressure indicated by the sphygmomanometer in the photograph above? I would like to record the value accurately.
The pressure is 196 mmHg
